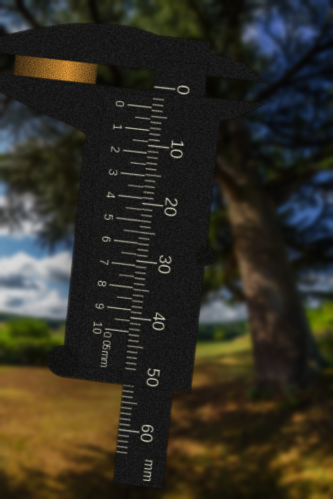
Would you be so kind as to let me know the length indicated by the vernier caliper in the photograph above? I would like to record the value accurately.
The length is 3.5 mm
